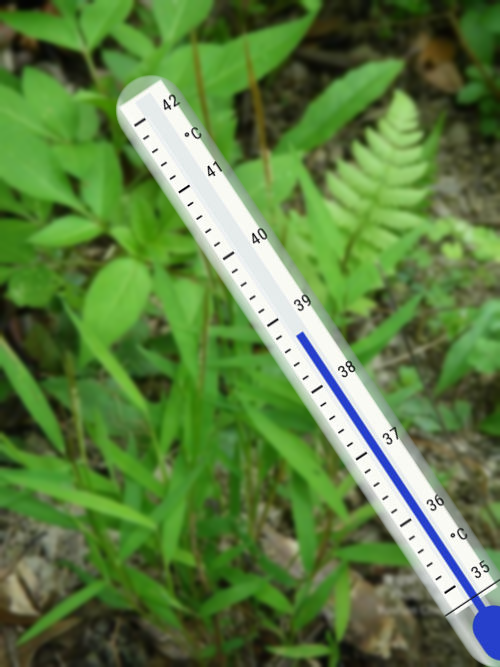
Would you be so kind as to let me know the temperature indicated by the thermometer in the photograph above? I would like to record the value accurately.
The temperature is 38.7 °C
